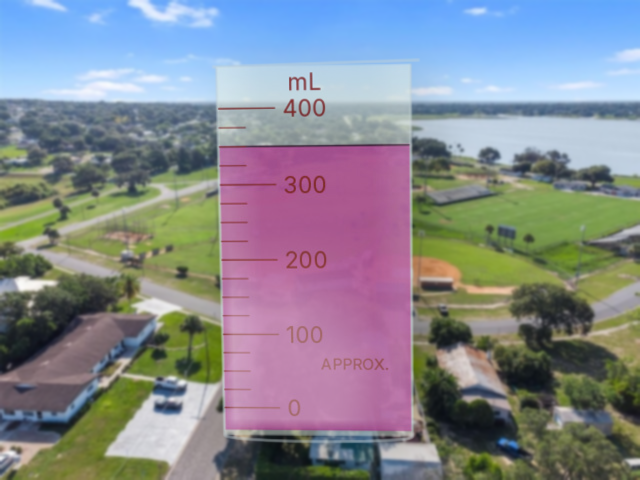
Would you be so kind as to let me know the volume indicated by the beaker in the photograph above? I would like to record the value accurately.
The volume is 350 mL
